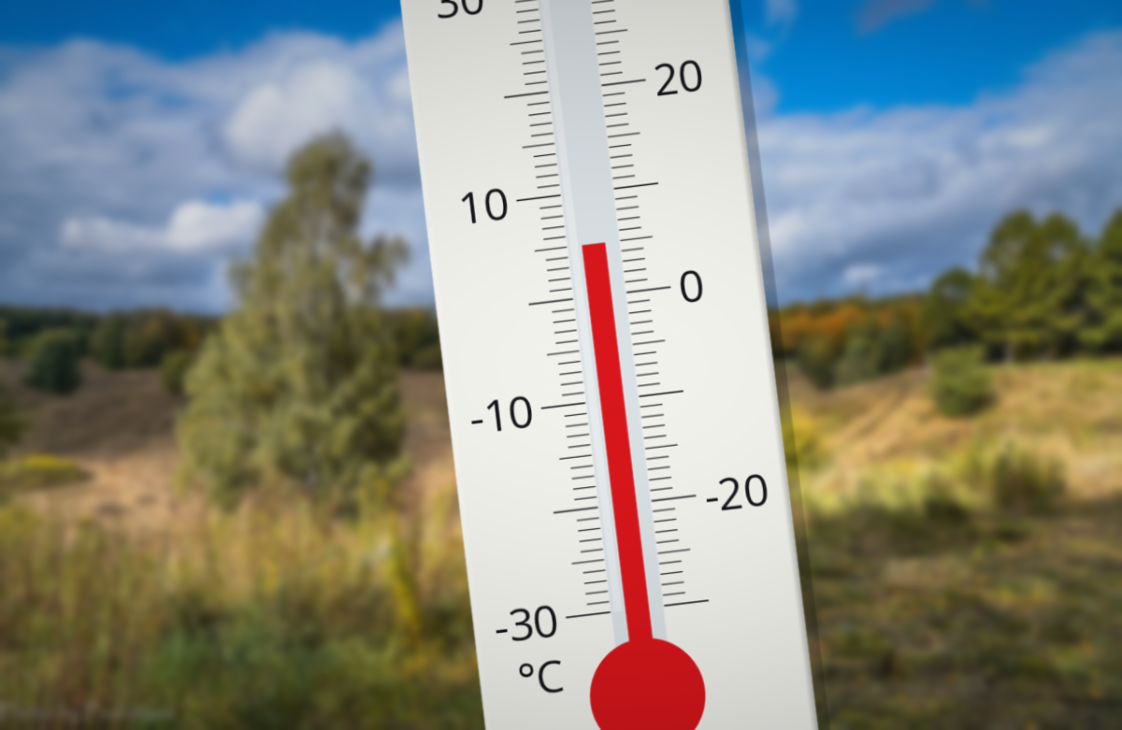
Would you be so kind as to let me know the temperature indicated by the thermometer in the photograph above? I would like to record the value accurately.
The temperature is 5 °C
